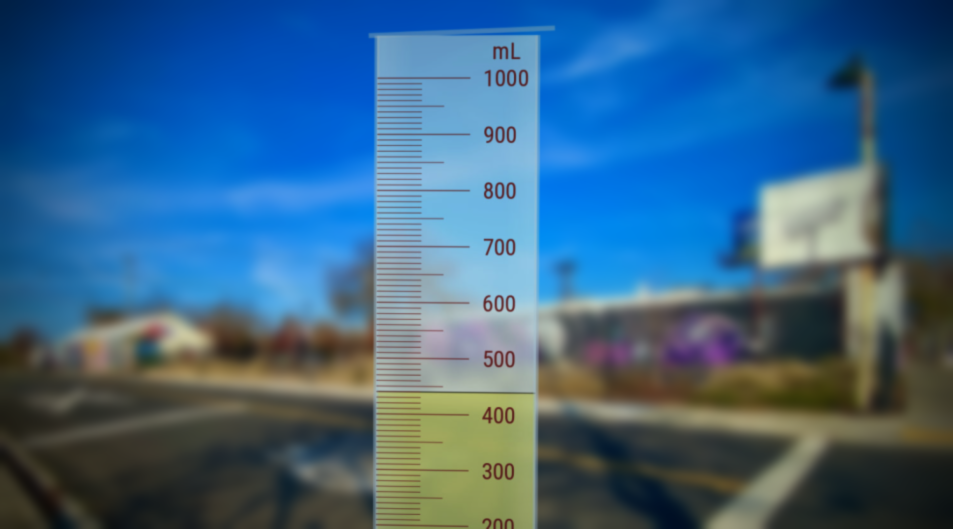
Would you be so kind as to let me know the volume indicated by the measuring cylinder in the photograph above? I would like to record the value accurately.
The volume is 440 mL
